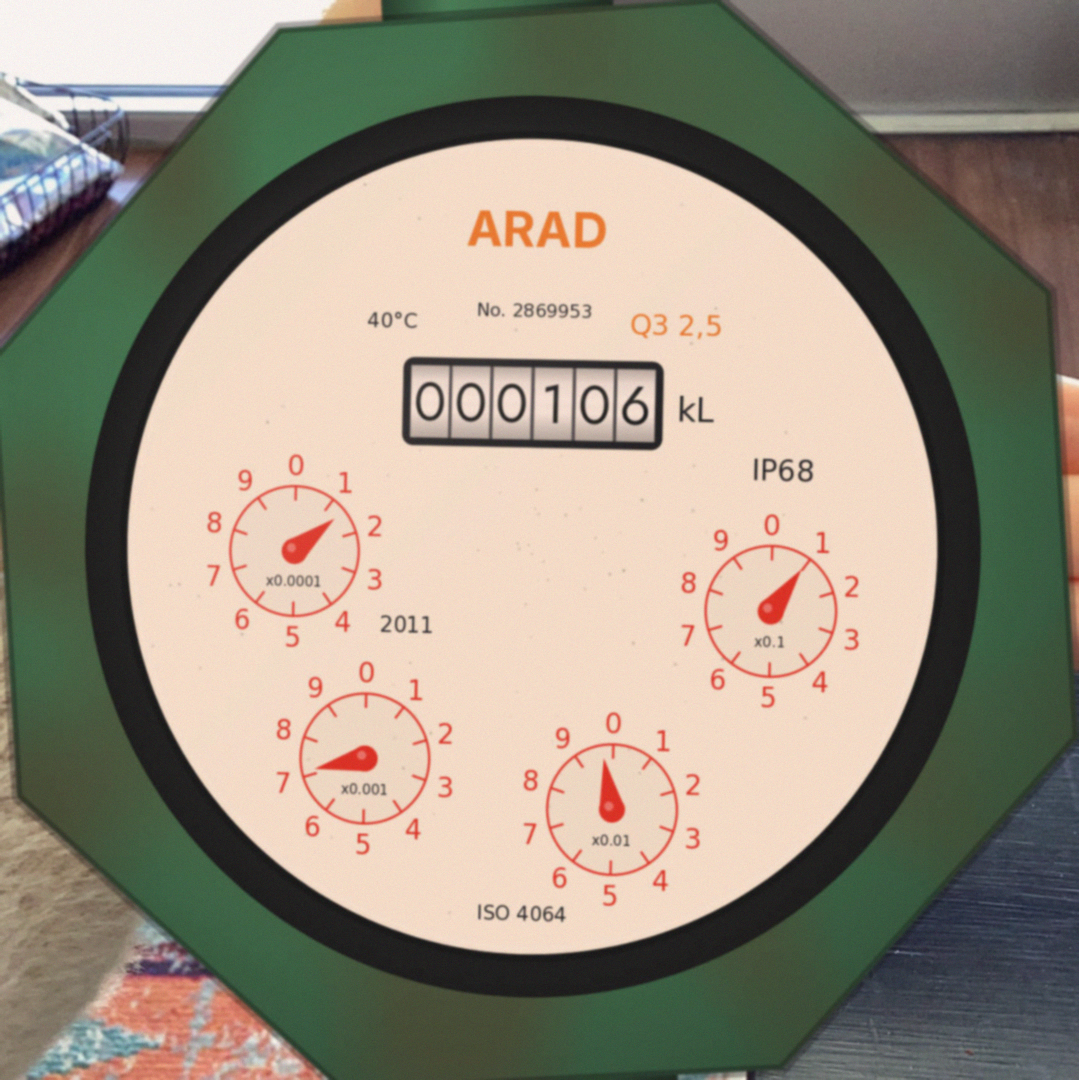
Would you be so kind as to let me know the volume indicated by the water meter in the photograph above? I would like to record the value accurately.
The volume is 106.0971 kL
